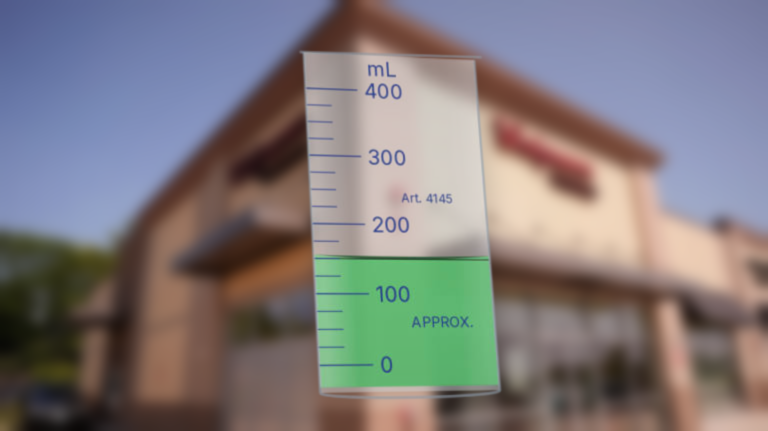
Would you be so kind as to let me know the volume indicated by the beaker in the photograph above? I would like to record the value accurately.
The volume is 150 mL
